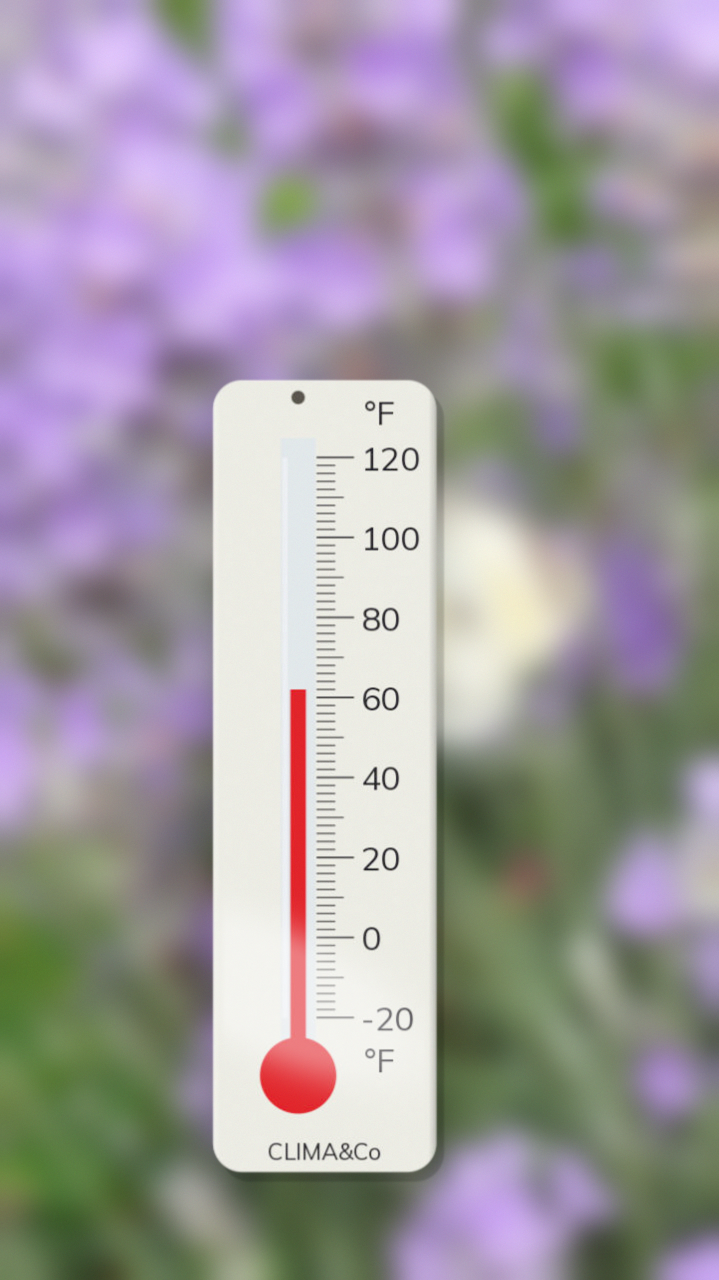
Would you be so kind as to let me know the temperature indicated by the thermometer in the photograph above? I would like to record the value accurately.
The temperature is 62 °F
